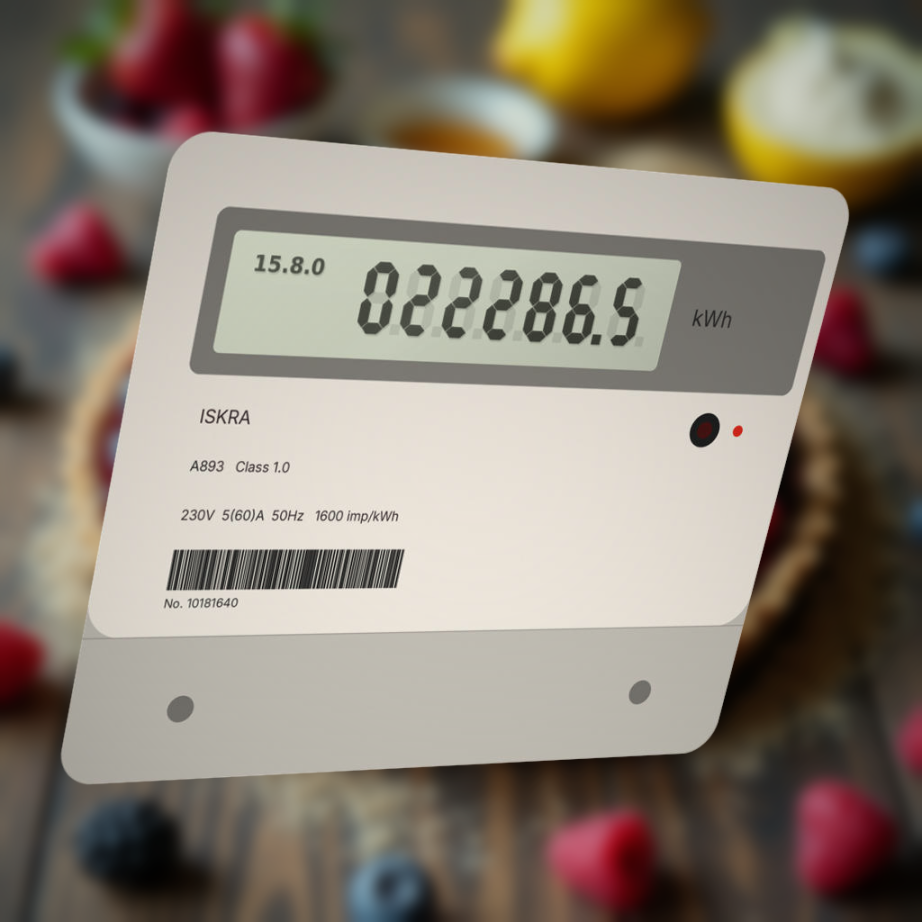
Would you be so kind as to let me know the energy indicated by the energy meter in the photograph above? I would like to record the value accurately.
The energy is 22286.5 kWh
